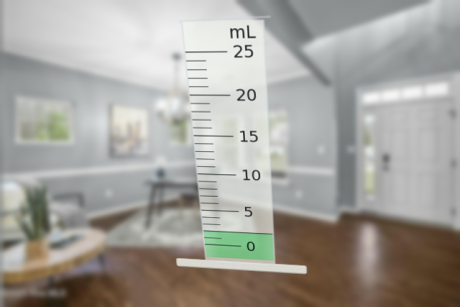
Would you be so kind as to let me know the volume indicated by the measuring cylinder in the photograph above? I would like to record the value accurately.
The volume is 2 mL
